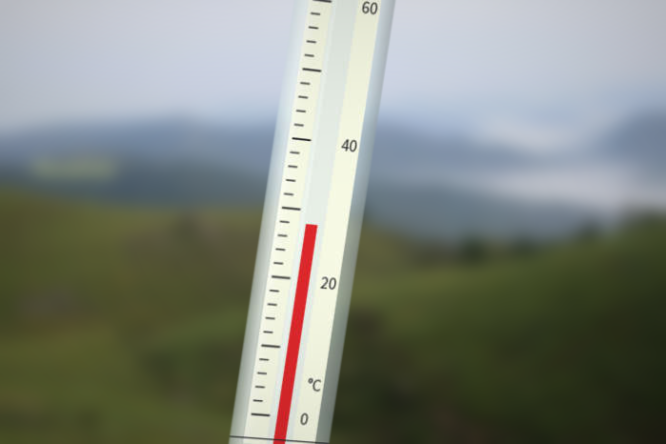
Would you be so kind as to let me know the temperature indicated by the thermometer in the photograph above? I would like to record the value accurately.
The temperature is 28 °C
